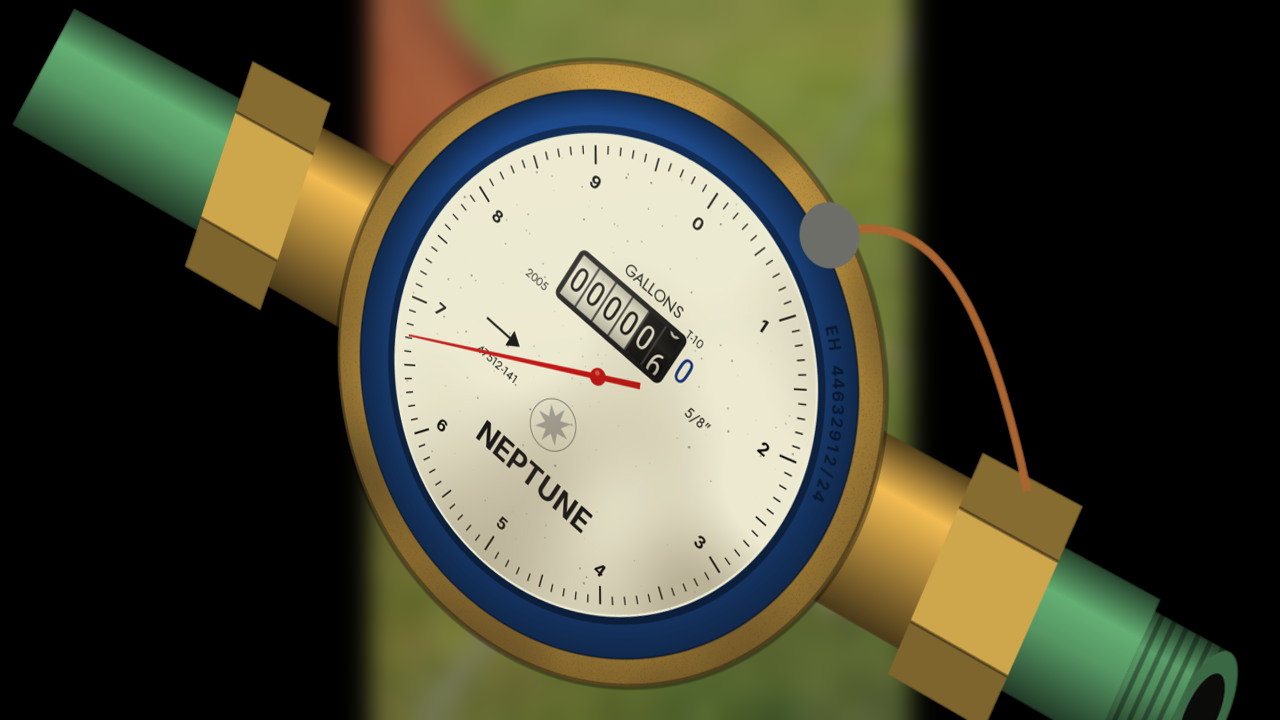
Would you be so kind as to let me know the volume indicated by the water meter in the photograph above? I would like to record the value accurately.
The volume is 56.7 gal
